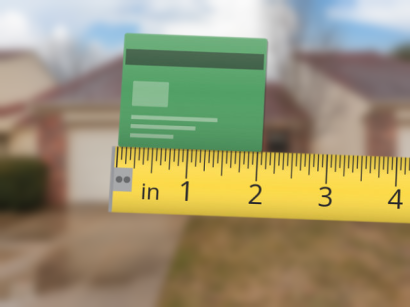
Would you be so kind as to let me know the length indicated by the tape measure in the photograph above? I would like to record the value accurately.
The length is 2.0625 in
